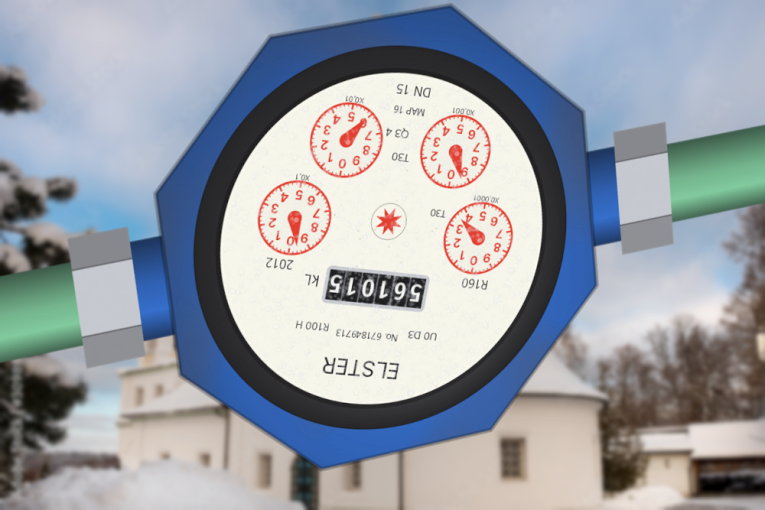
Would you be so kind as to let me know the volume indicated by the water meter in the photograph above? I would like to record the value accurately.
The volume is 561014.9593 kL
